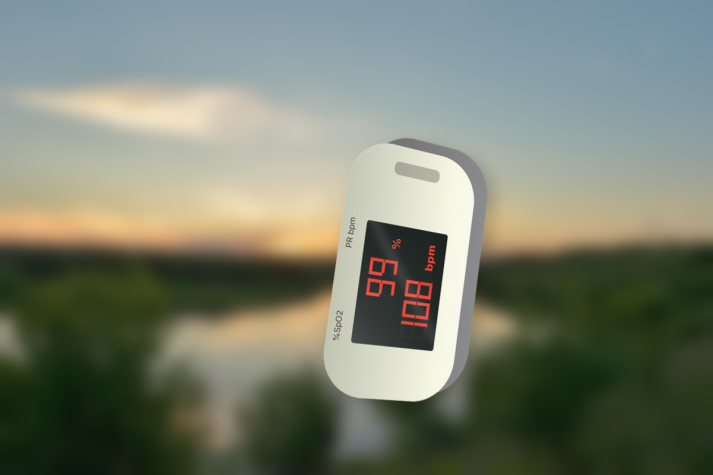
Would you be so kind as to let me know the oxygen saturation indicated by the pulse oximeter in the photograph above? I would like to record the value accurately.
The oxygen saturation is 99 %
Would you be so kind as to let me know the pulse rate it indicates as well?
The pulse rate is 108 bpm
